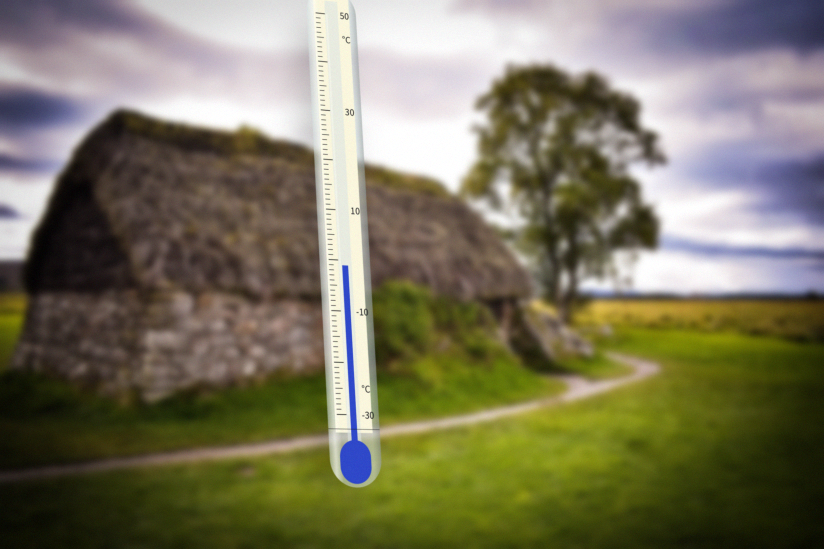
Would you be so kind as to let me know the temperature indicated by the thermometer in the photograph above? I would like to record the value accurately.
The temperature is -1 °C
